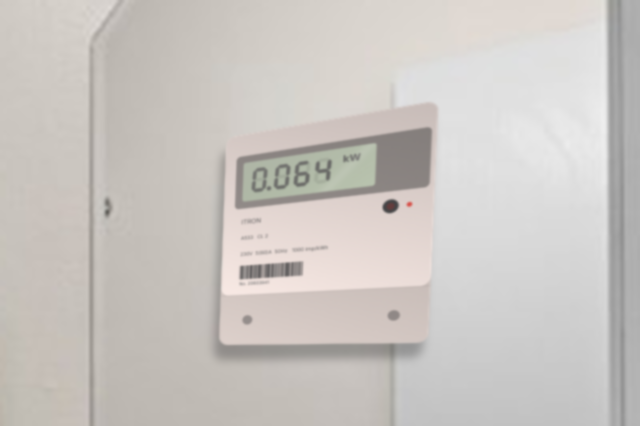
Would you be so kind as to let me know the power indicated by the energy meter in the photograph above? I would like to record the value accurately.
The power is 0.064 kW
